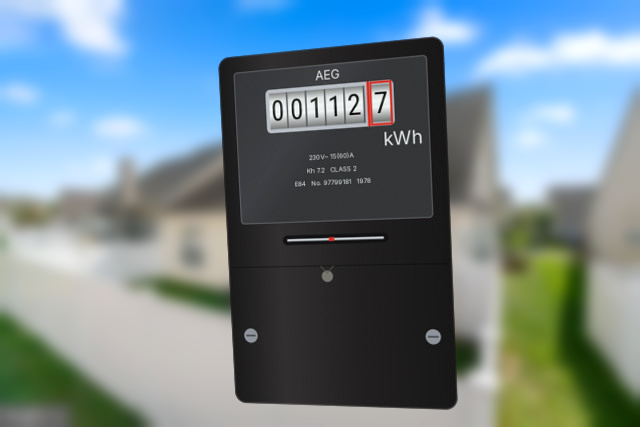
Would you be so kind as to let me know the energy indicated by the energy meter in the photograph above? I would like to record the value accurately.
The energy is 112.7 kWh
